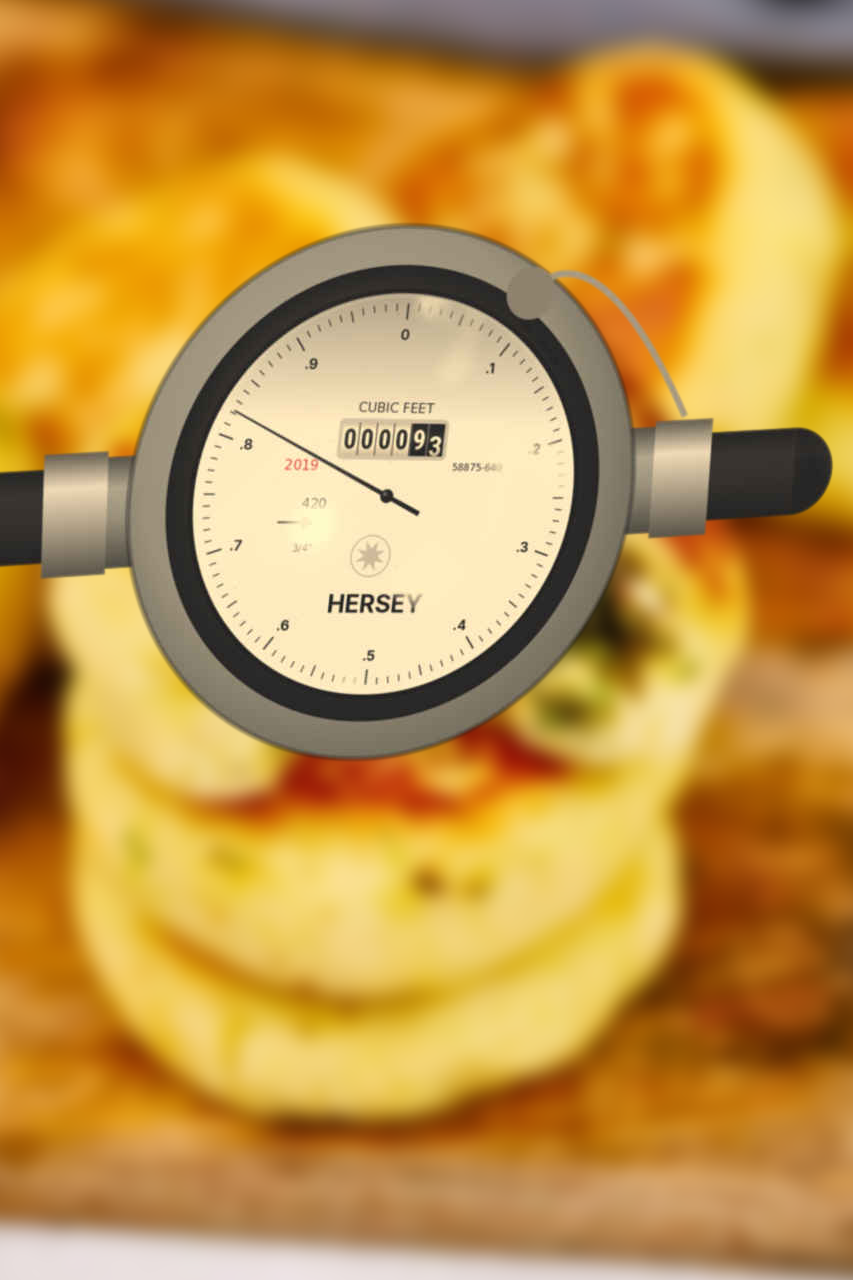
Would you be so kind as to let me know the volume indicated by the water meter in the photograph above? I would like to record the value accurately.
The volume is 92.82 ft³
